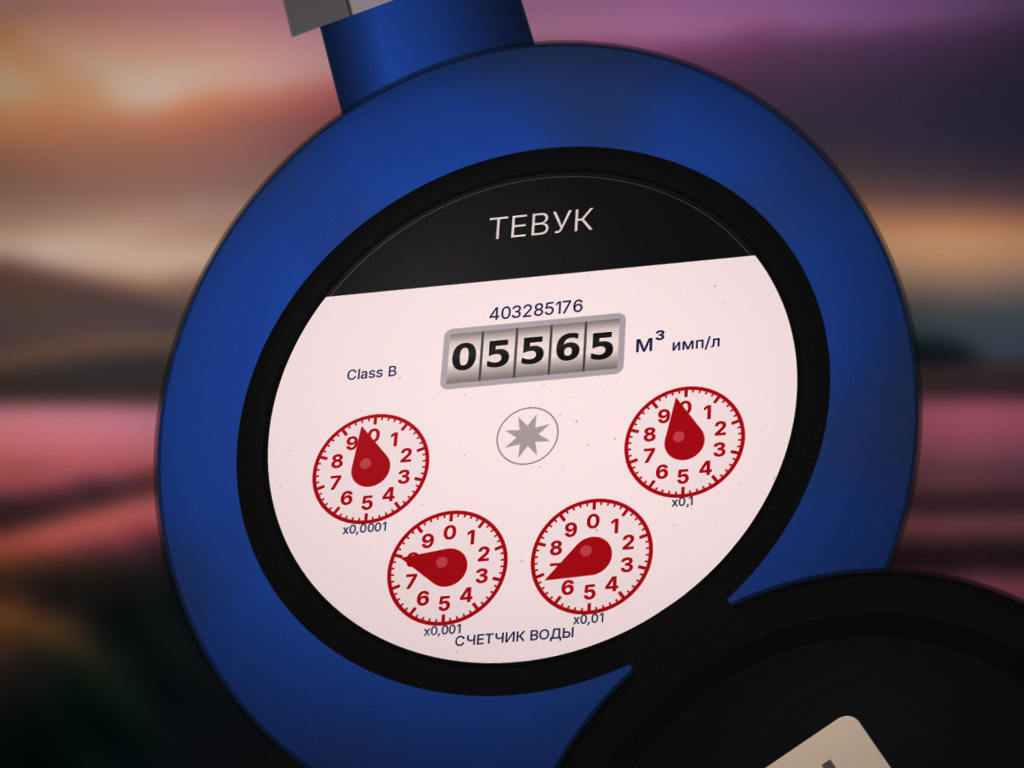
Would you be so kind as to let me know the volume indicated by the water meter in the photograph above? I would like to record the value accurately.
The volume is 5564.9679 m³
